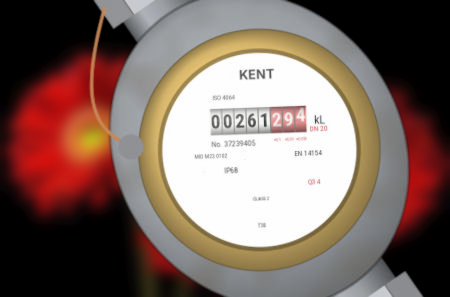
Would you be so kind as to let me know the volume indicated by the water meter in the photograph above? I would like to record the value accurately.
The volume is 261.294 kL
